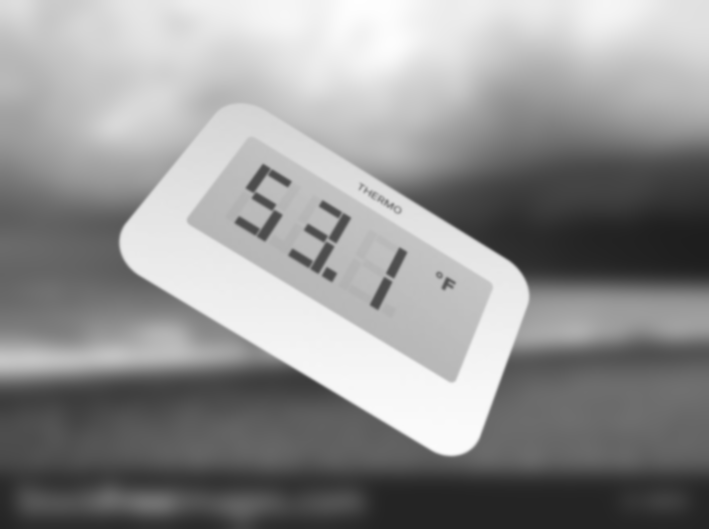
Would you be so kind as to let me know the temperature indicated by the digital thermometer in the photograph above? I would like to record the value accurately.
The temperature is 53.1 °F
